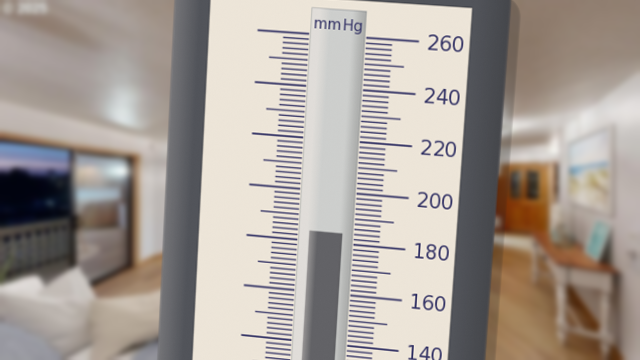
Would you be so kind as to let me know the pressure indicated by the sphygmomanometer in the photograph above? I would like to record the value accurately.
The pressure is 184 mmHg
